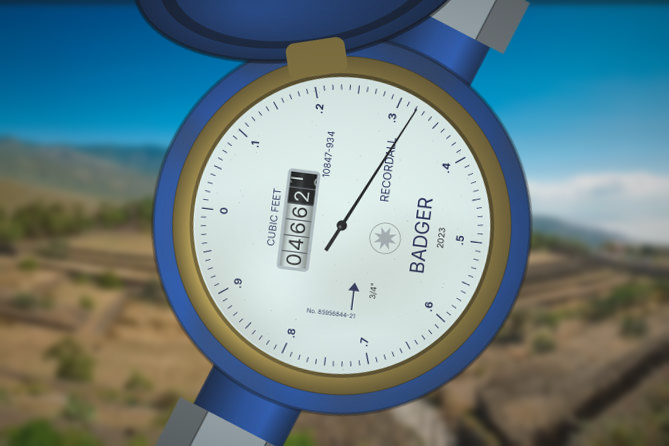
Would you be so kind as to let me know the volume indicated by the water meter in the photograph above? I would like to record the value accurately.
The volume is 46621.32 ft³
